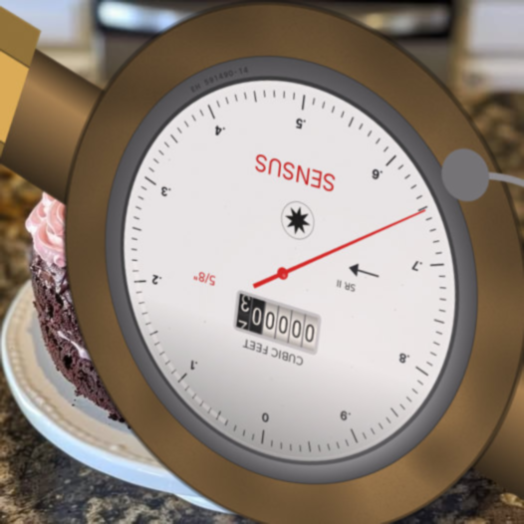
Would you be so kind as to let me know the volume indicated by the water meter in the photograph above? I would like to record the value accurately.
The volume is 2.65 ft³
